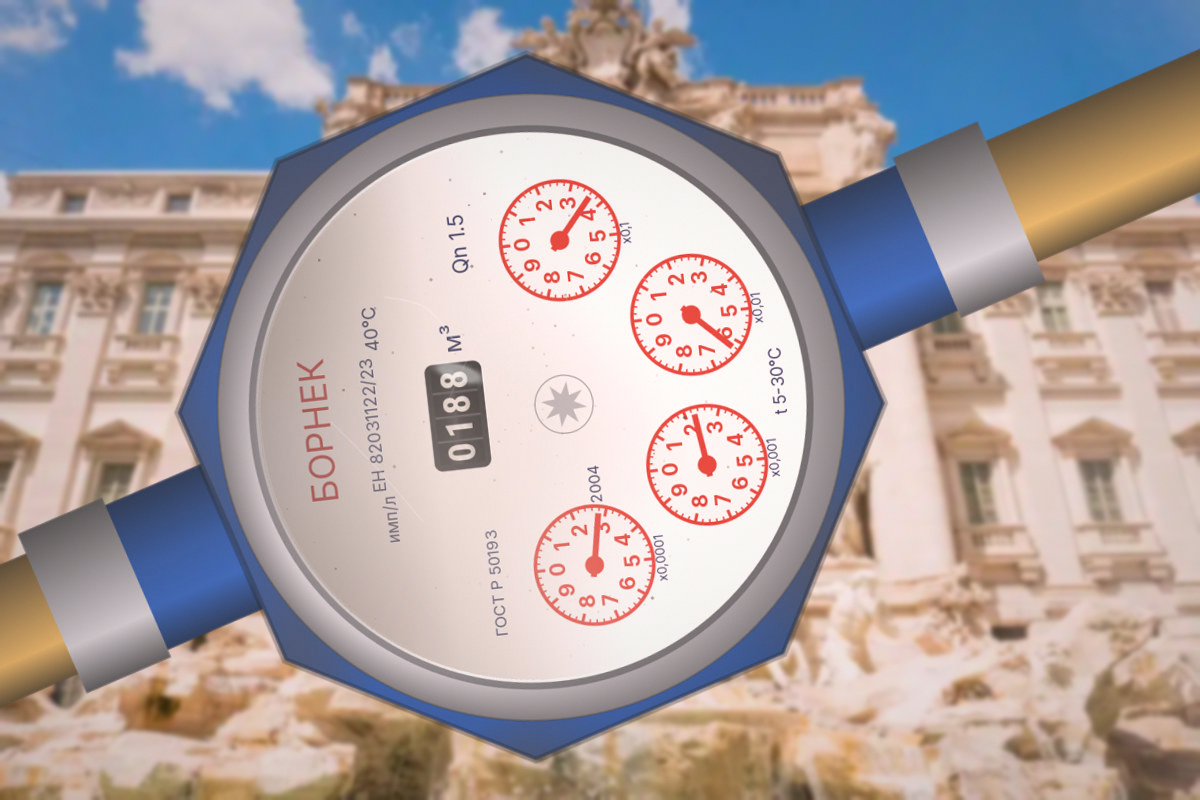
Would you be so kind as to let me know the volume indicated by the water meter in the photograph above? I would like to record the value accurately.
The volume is 188.3622 m³
